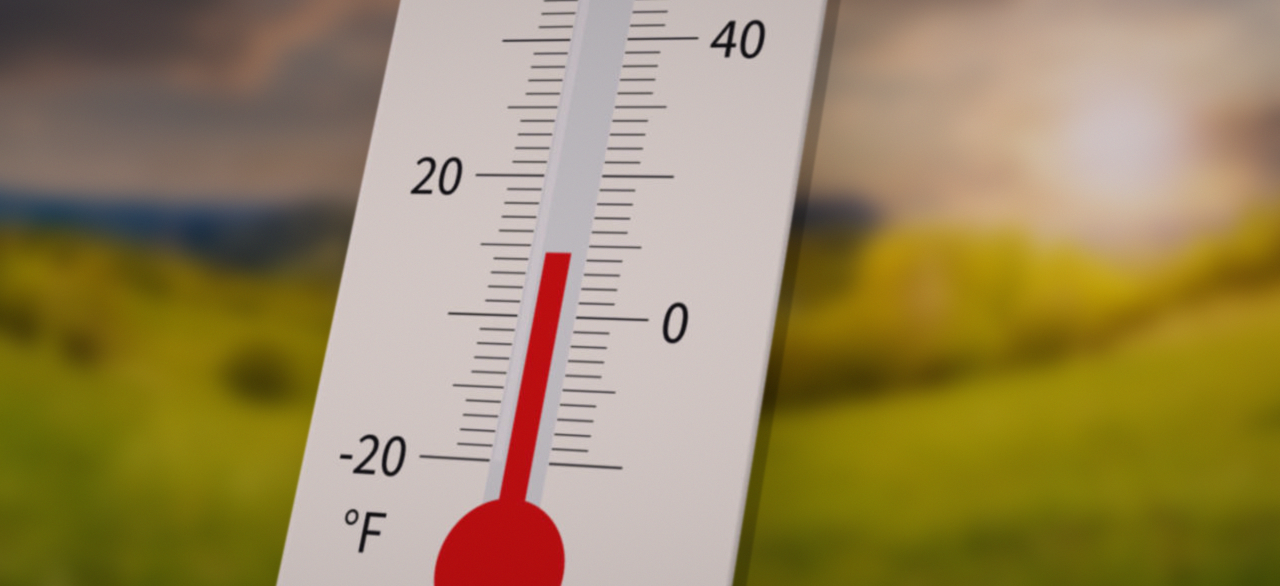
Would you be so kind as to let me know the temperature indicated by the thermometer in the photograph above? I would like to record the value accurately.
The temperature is 9 °F
